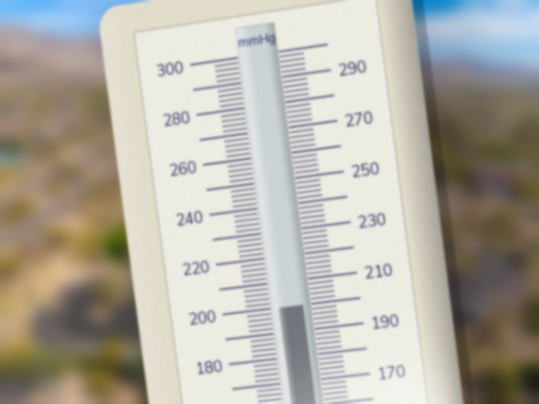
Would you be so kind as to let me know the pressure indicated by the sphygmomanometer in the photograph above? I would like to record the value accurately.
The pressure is 200 mmHg
